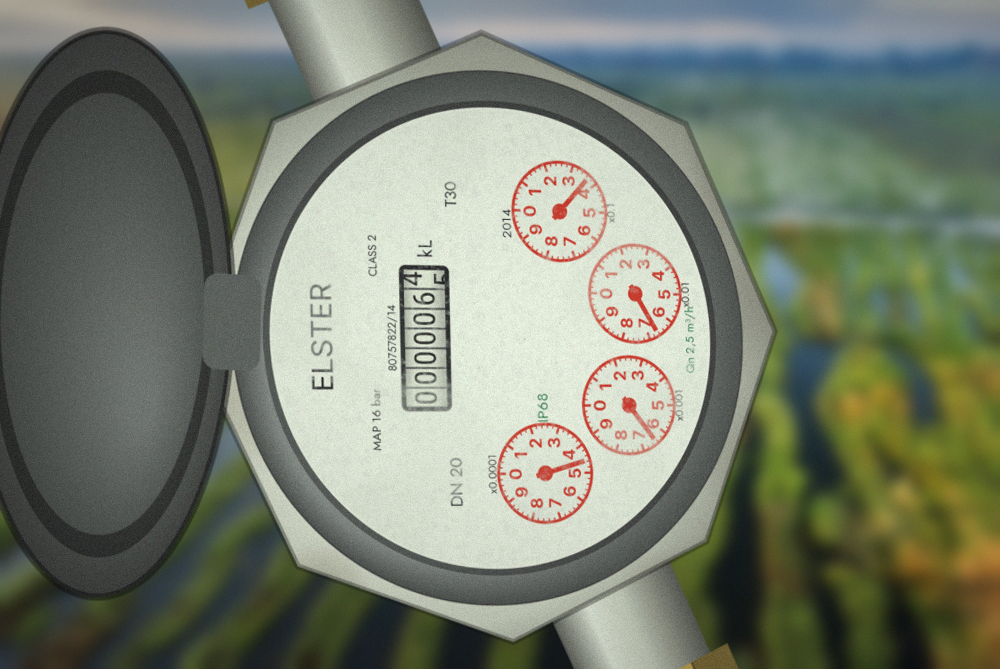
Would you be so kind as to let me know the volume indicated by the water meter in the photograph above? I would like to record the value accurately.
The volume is 64.3664 kL
